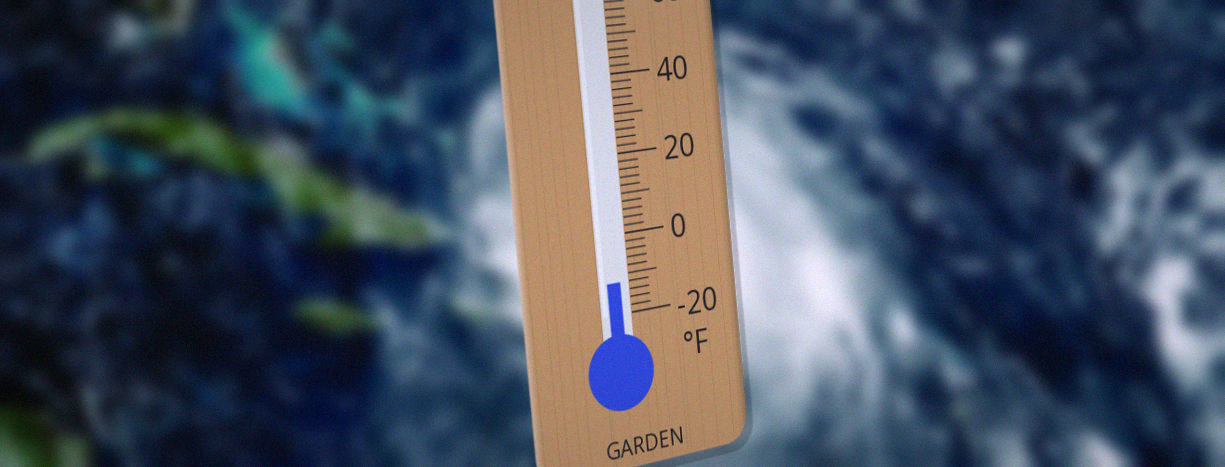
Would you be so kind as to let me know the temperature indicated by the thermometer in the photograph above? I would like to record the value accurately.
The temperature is -12 °F
